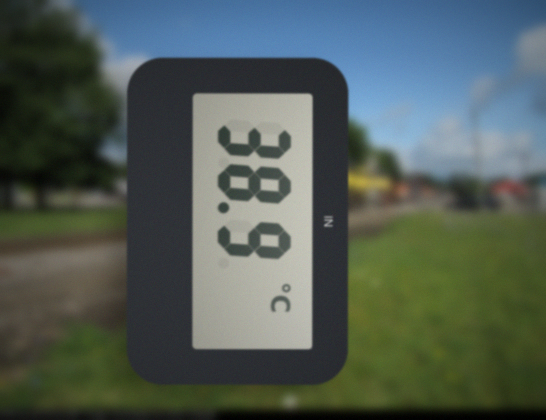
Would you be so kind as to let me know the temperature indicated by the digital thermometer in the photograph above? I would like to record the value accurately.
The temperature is 38.9 °C
